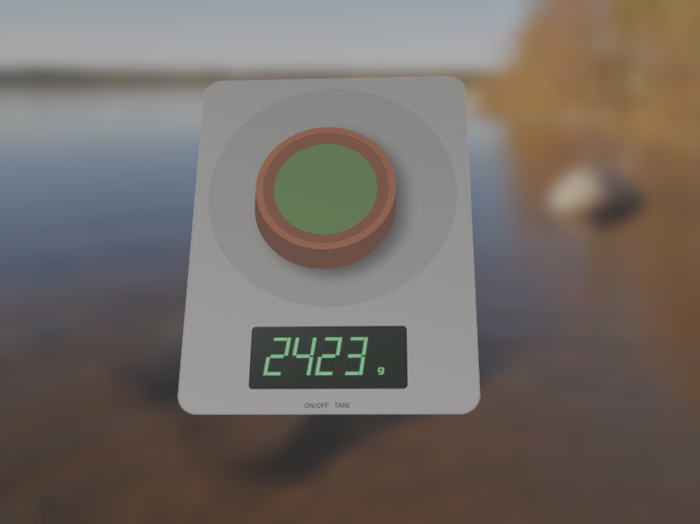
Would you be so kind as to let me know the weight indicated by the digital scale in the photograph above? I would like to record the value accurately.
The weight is 2423 g
